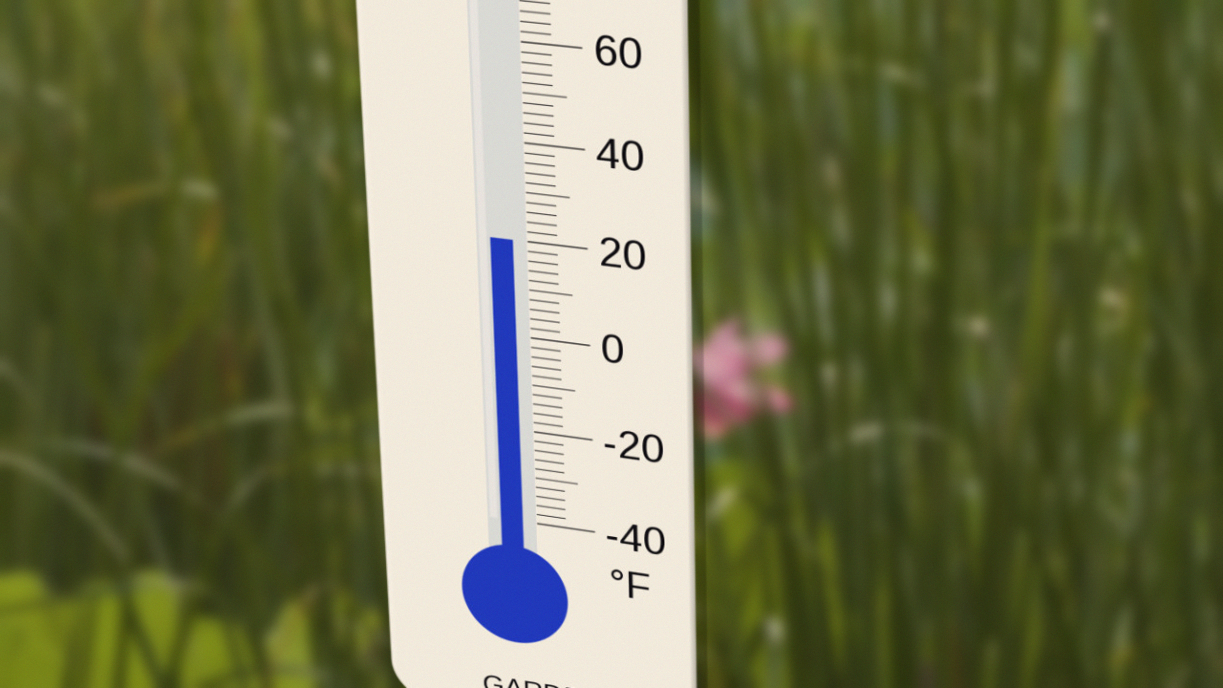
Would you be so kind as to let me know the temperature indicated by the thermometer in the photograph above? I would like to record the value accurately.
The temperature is 20 °F
